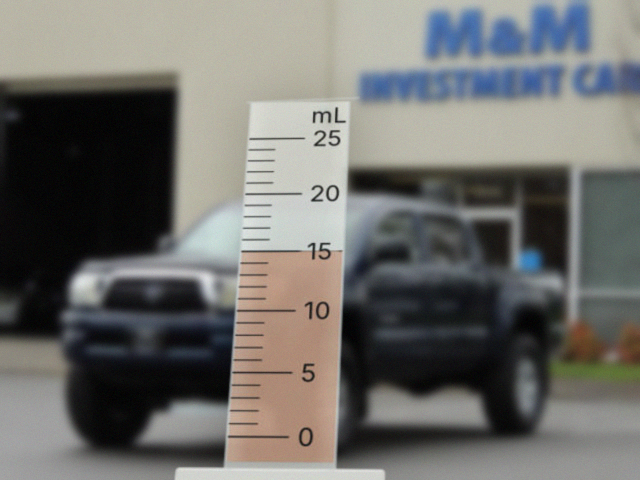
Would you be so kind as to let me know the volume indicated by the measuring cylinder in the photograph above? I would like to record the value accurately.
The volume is 15 mL
